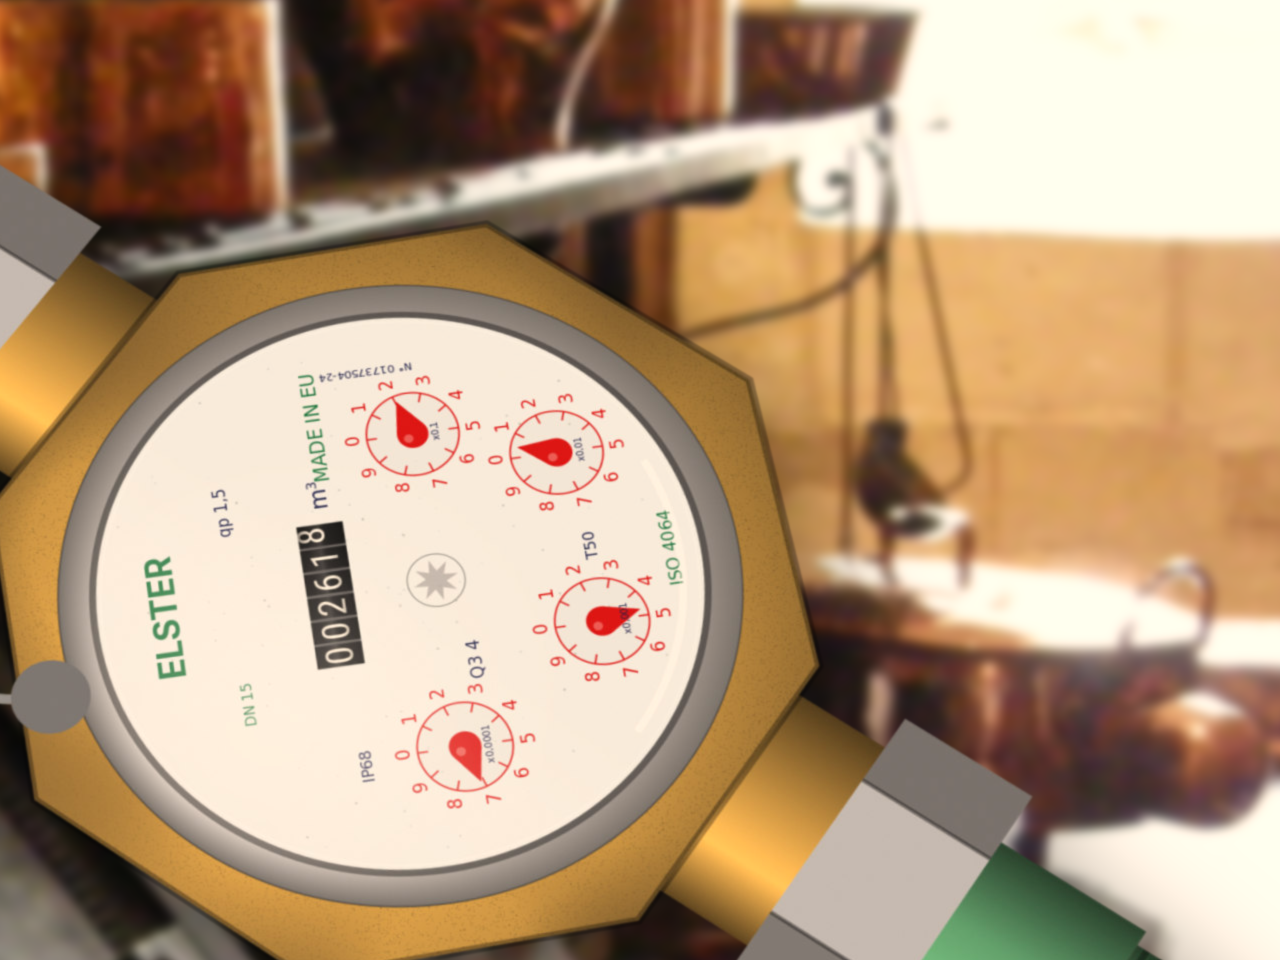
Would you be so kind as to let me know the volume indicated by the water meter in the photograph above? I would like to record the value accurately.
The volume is 2618.2047 m³
